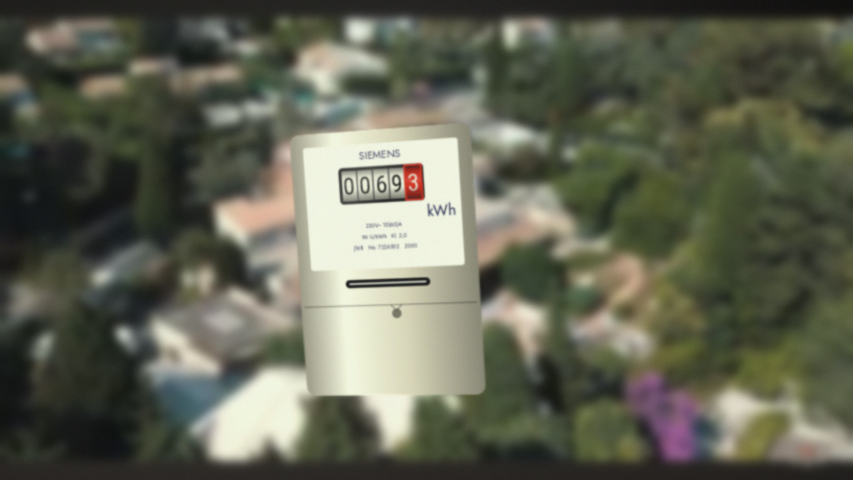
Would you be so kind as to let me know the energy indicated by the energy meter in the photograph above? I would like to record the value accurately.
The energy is 69.3 kWh
